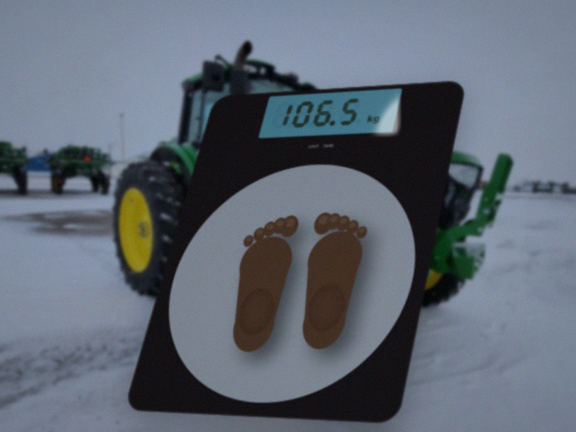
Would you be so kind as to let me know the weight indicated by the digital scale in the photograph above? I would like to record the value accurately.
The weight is 106.5 kg
